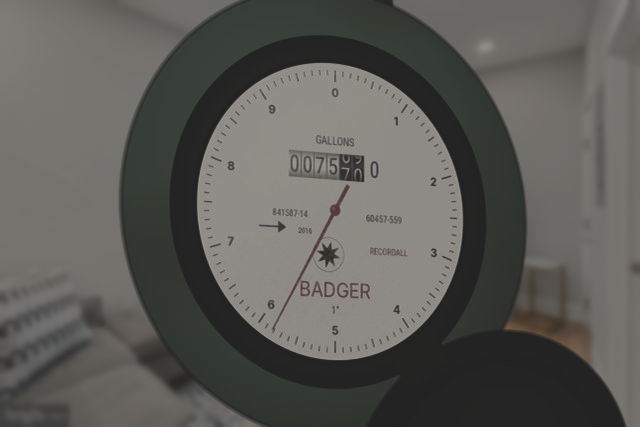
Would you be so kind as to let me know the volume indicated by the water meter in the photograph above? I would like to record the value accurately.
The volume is 75695.8 gal
